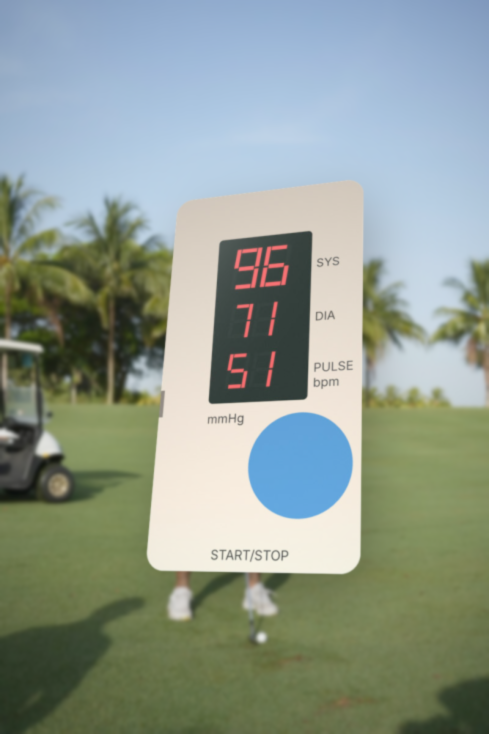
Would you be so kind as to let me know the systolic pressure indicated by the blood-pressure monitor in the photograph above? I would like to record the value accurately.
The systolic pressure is 96 mmHg
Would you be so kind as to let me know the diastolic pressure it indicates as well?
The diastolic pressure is 71 mmHg
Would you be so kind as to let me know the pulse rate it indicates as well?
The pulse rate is 51 bpm
